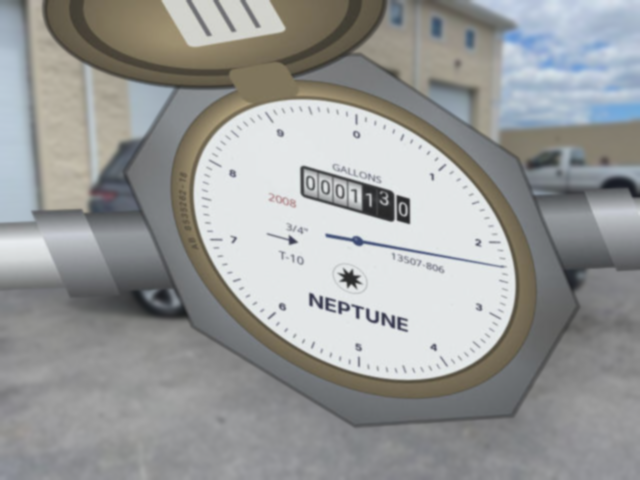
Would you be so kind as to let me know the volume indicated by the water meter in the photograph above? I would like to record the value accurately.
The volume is 1132.3 gal
